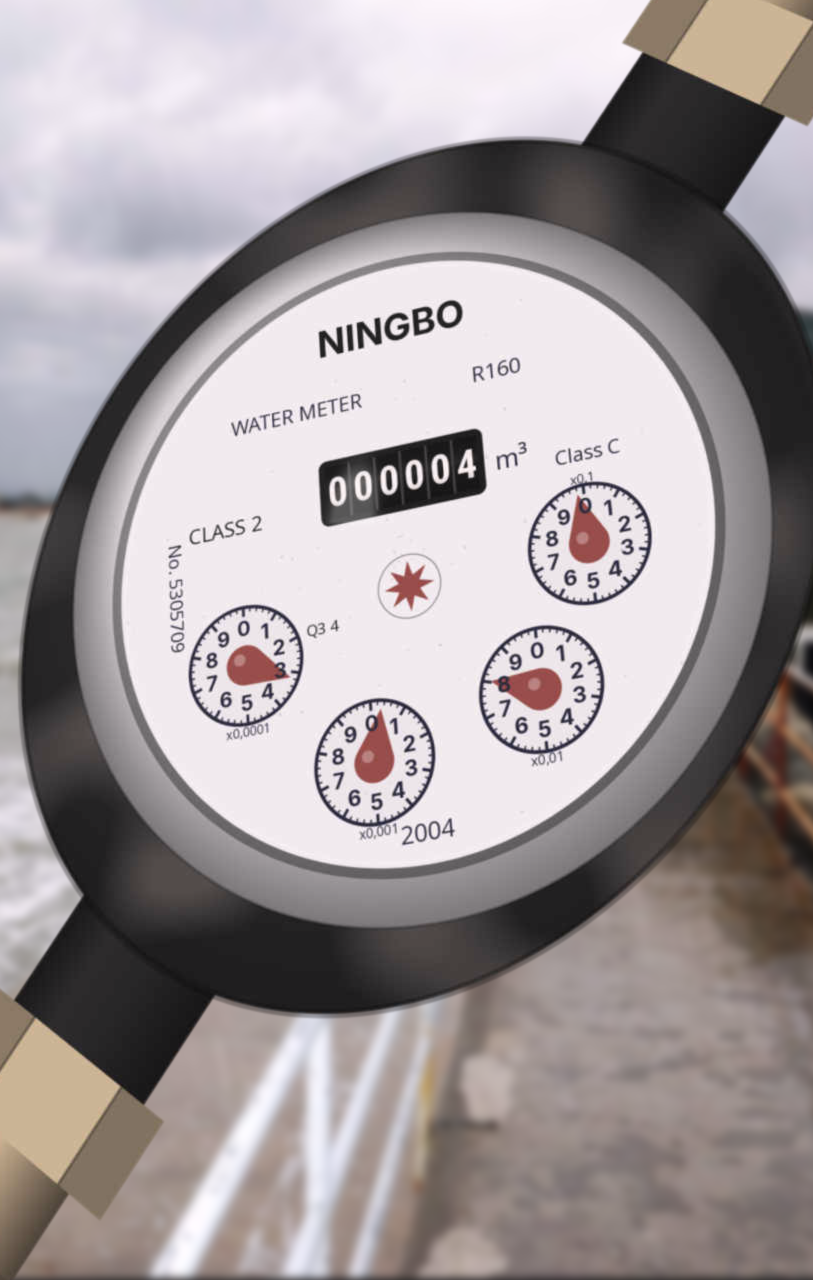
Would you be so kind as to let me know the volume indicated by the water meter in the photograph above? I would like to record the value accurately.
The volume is 3.9803 m³
